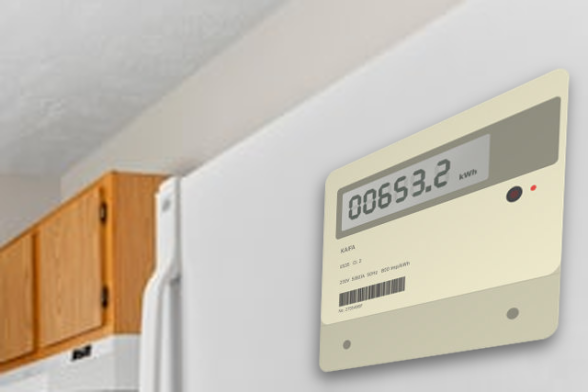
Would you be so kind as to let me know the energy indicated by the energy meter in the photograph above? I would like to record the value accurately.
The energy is 653.2 kWh
